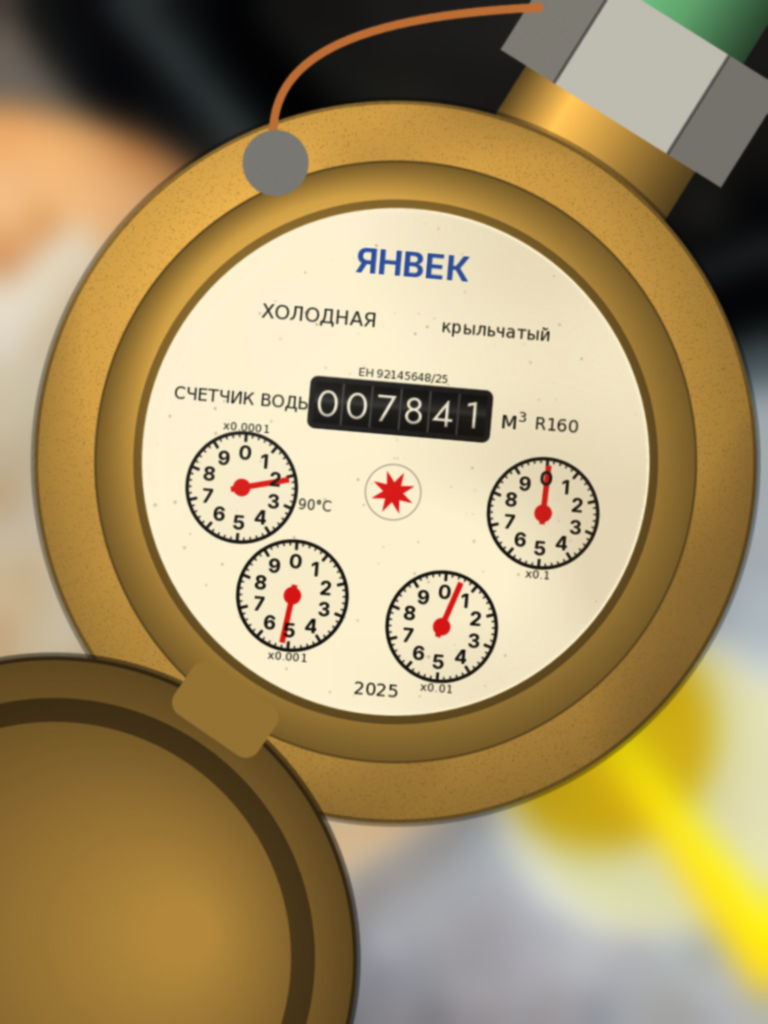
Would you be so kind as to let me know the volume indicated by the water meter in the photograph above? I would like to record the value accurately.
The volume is 7841.0052 m³
